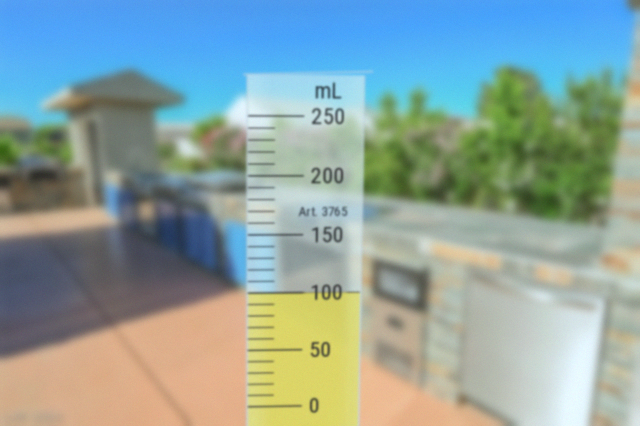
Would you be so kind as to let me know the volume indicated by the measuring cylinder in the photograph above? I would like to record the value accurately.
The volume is 100 mL
